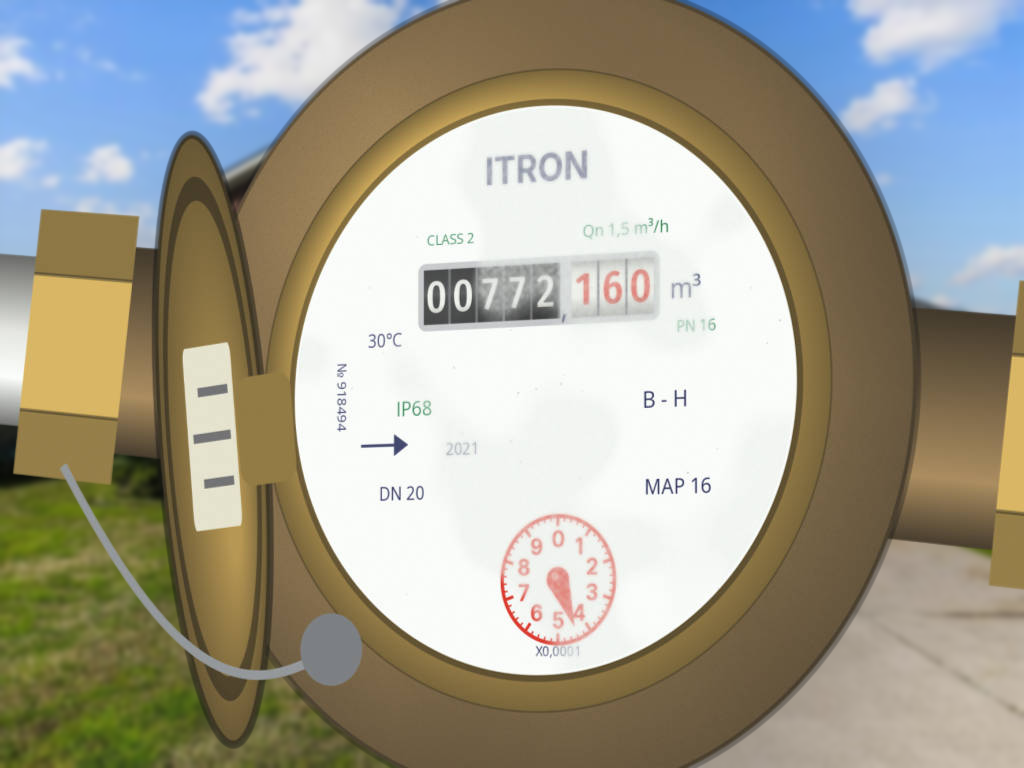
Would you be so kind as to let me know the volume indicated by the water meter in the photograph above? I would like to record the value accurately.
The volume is 772.1604 m³
